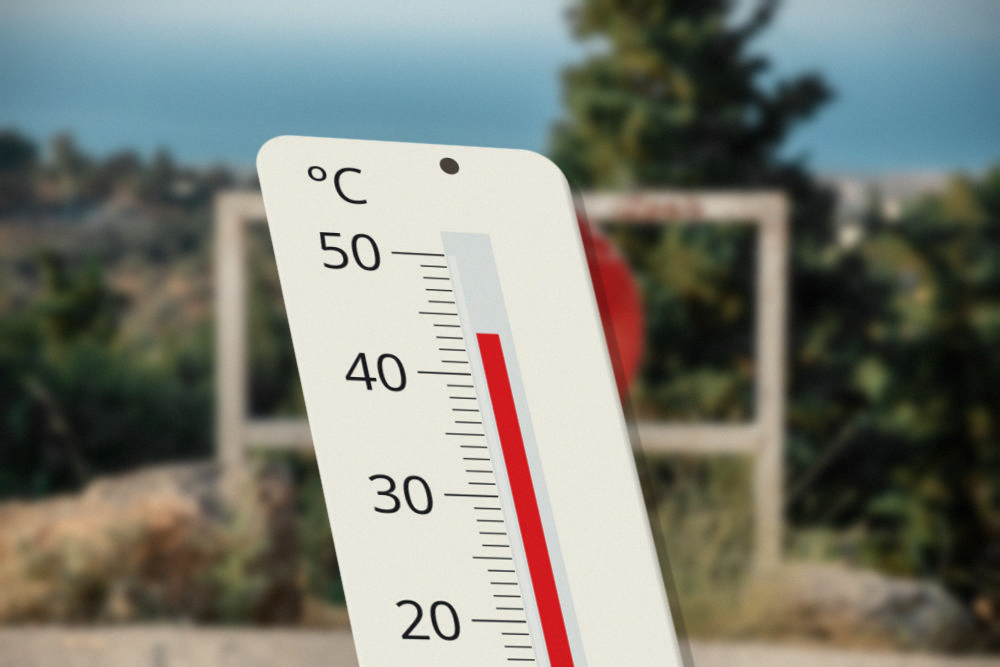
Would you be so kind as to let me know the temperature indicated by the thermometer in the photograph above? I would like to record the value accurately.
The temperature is 43.5 °C
